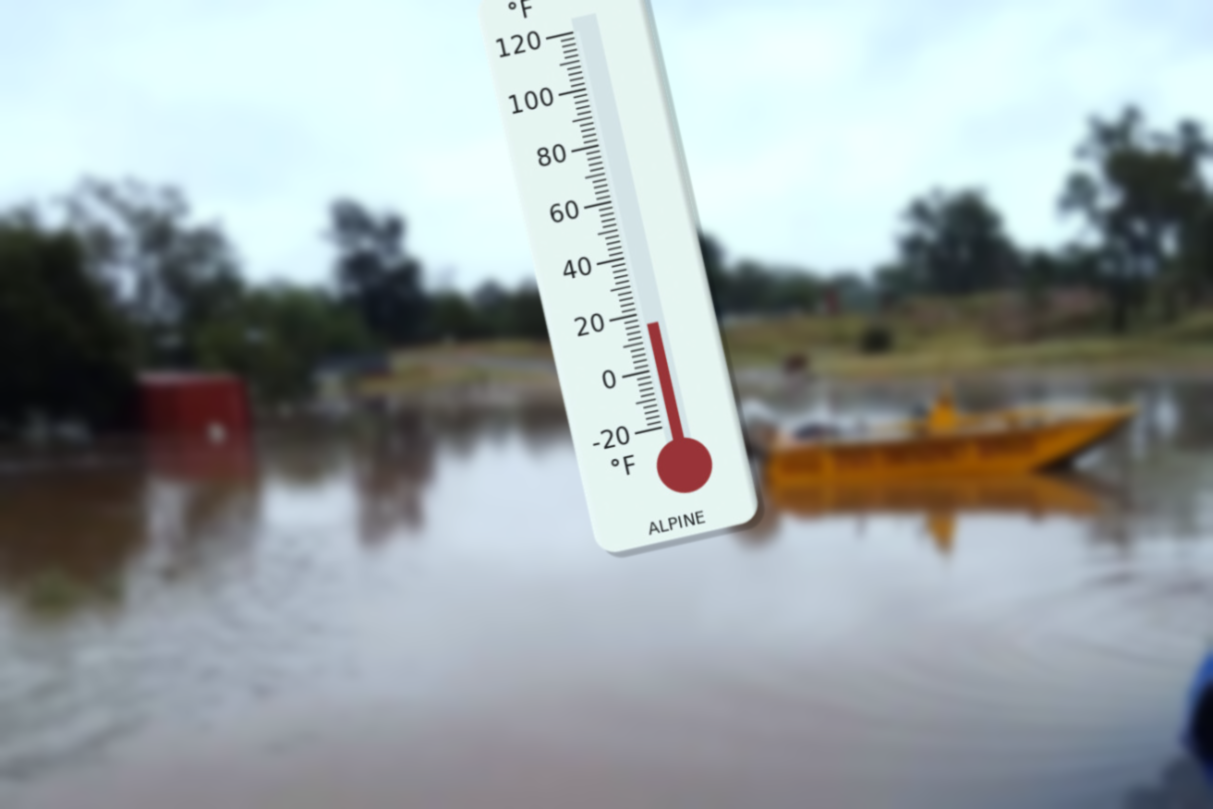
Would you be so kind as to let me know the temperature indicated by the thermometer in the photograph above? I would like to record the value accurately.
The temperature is 16 °F
